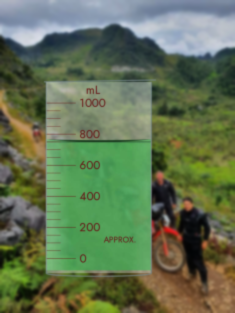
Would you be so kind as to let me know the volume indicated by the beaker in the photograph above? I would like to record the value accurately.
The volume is 750 mL
